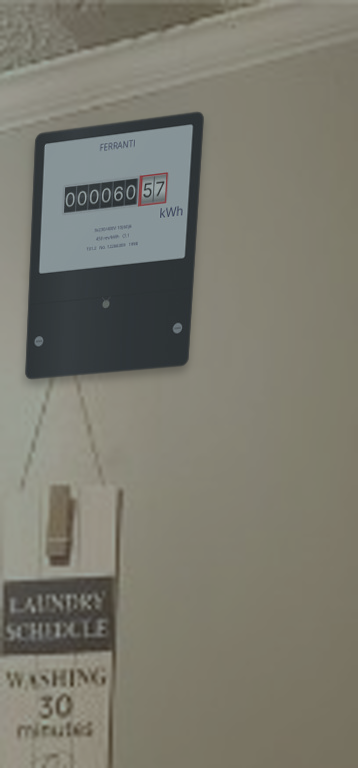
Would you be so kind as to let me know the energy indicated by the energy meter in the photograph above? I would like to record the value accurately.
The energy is 60.57 kWh
